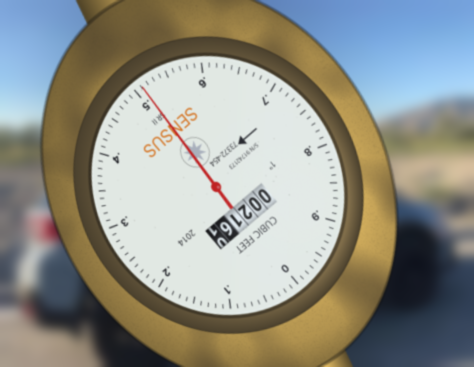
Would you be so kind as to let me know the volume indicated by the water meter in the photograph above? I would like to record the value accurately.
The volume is 2160.51 ft³
